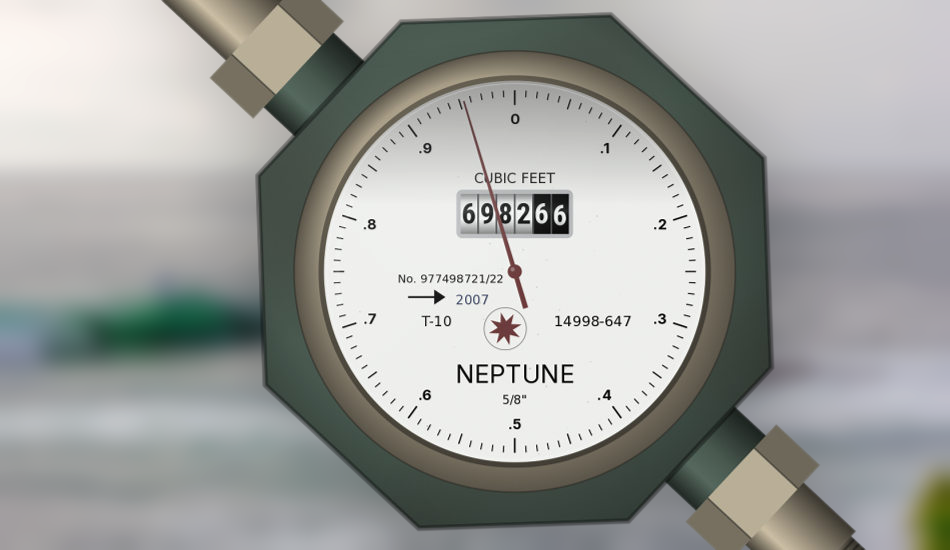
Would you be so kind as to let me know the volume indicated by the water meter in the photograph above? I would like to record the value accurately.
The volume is 698265.95 ft³
